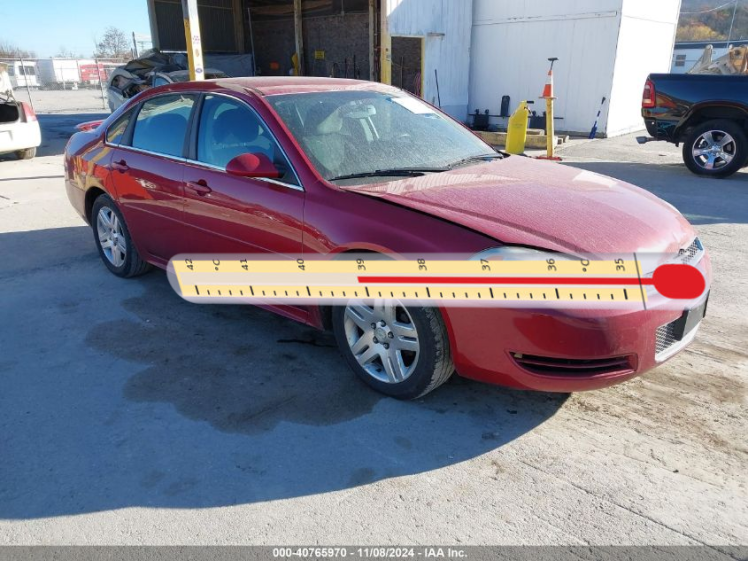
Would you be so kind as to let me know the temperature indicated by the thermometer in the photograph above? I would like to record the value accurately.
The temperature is 39.1 °C
